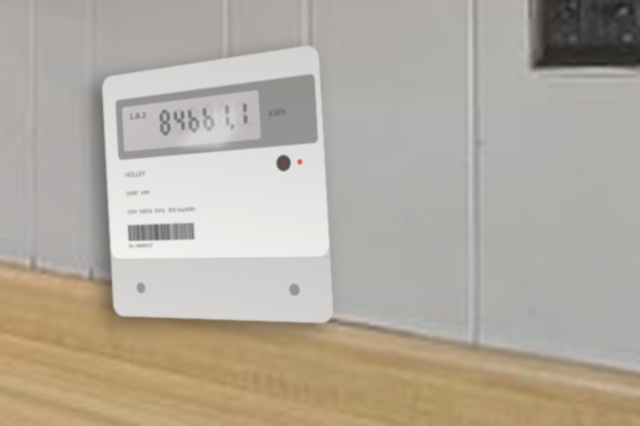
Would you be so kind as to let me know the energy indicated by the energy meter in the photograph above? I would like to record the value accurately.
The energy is 84661.1 kWh
